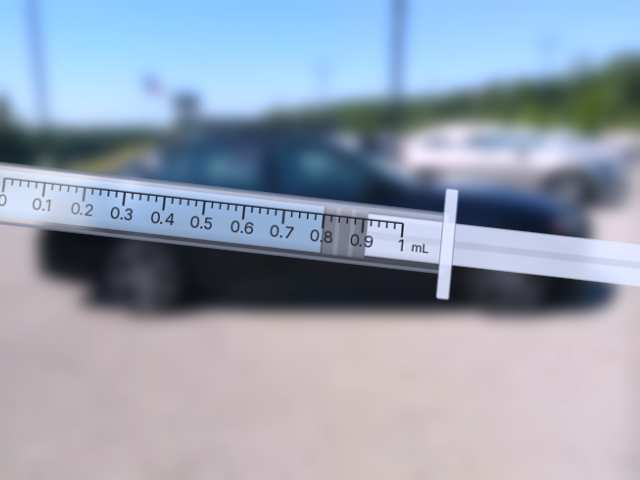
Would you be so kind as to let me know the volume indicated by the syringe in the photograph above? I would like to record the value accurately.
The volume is 0.8 mL
